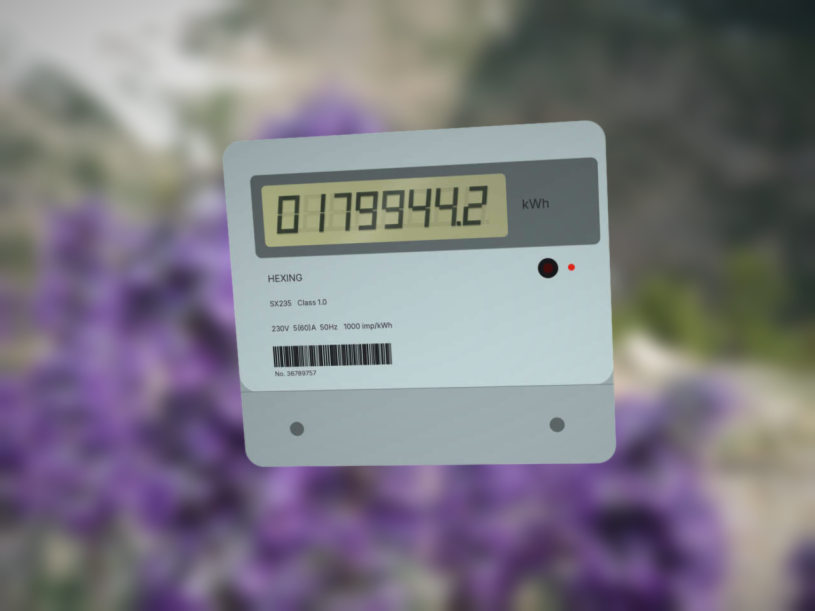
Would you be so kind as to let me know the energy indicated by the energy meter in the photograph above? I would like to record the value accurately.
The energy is 179944.2 kWh
